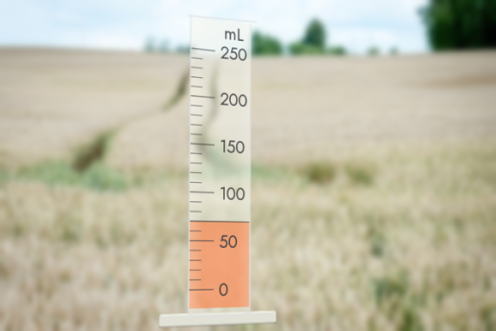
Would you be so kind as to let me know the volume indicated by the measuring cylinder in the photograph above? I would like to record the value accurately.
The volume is 70 mL
